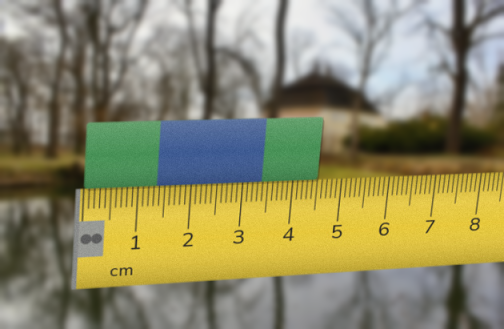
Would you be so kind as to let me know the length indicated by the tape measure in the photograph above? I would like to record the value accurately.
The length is 4.5 cm
